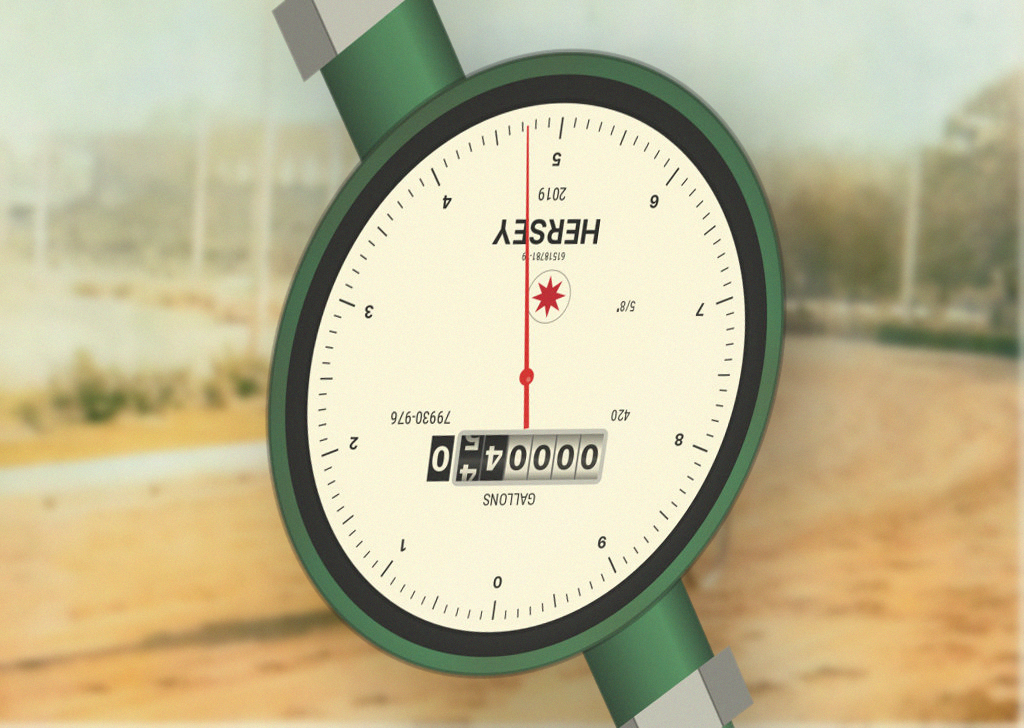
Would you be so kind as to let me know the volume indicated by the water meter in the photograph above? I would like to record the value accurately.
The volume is 444.7 gal
